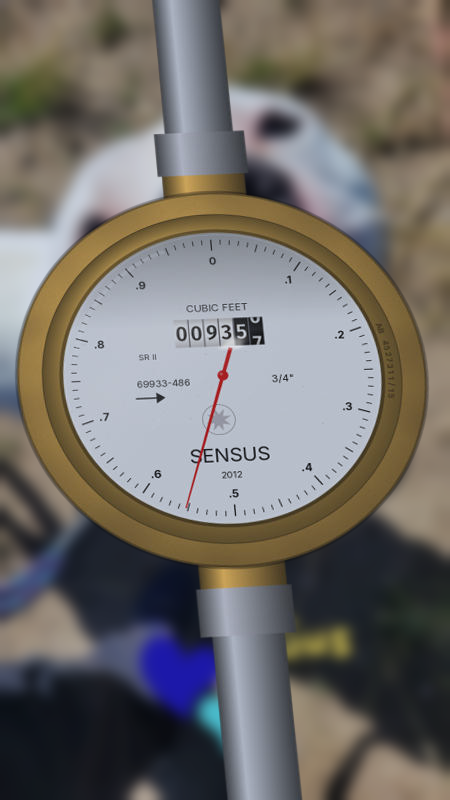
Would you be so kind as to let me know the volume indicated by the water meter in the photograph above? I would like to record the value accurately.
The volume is 9356.55 ft³
